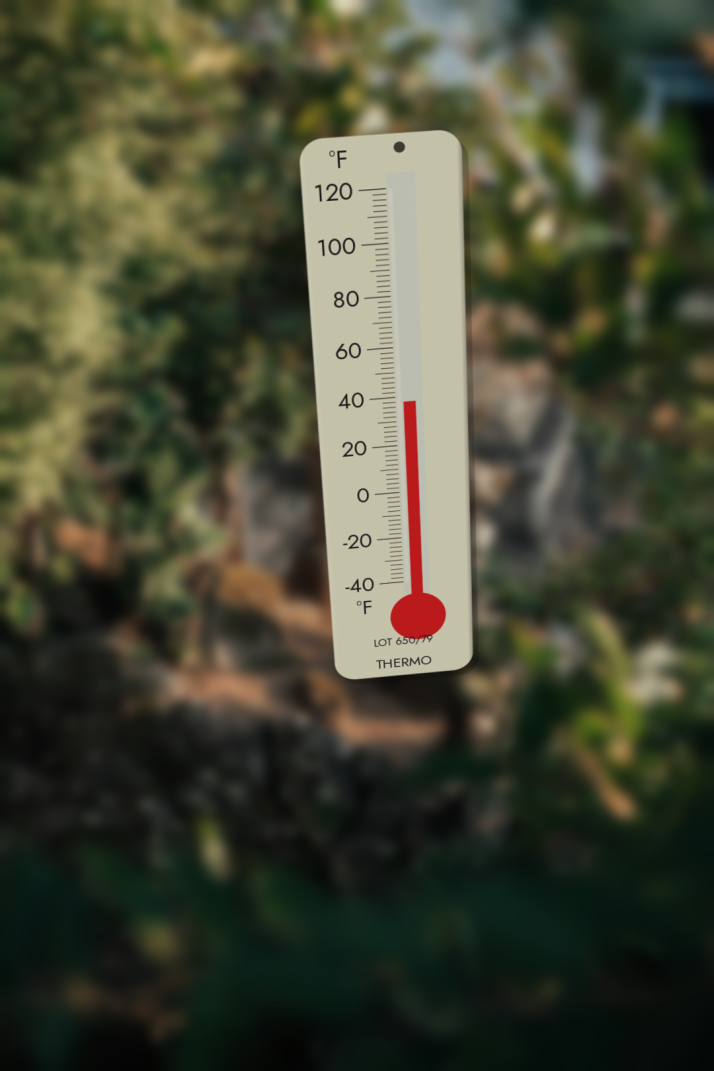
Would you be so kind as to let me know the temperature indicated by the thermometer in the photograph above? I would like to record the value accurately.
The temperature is 38 °F
